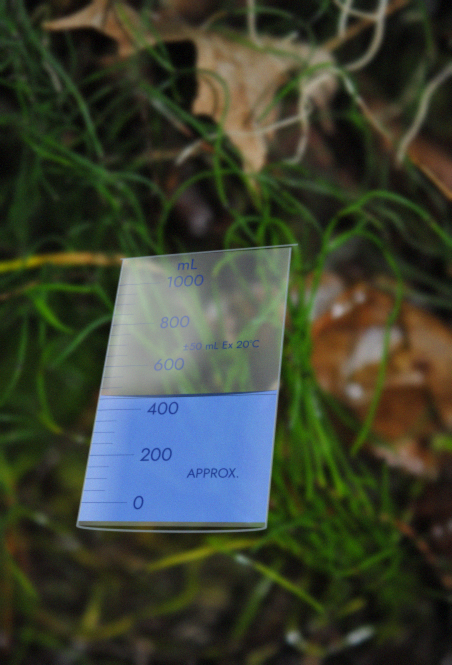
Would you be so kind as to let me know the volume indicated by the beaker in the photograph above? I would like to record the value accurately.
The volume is 450 mL
